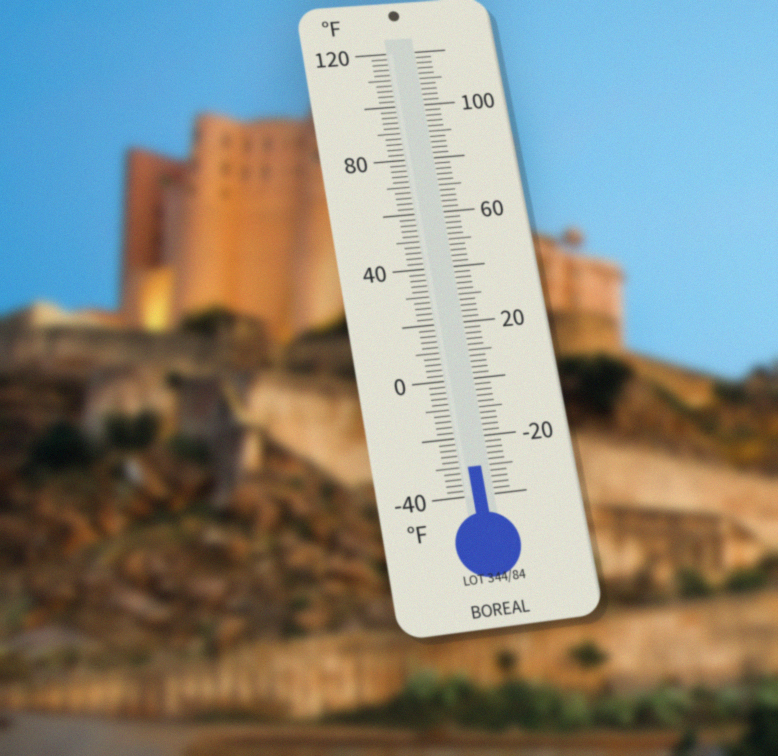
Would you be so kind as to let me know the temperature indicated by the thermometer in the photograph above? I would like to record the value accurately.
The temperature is -30 °F
